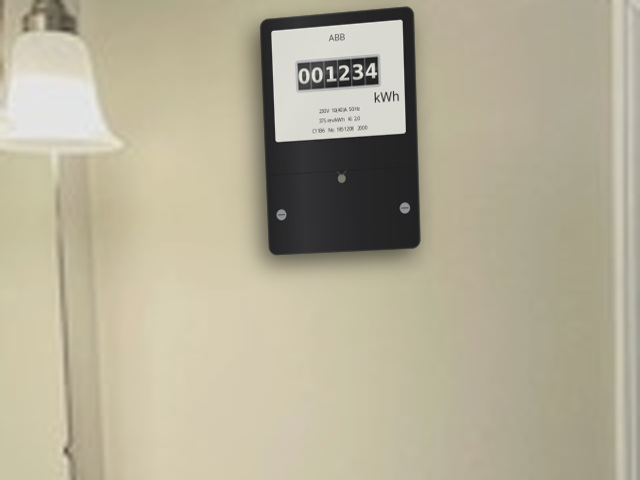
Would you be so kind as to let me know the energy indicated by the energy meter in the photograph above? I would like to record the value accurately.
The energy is 1234 kWh
